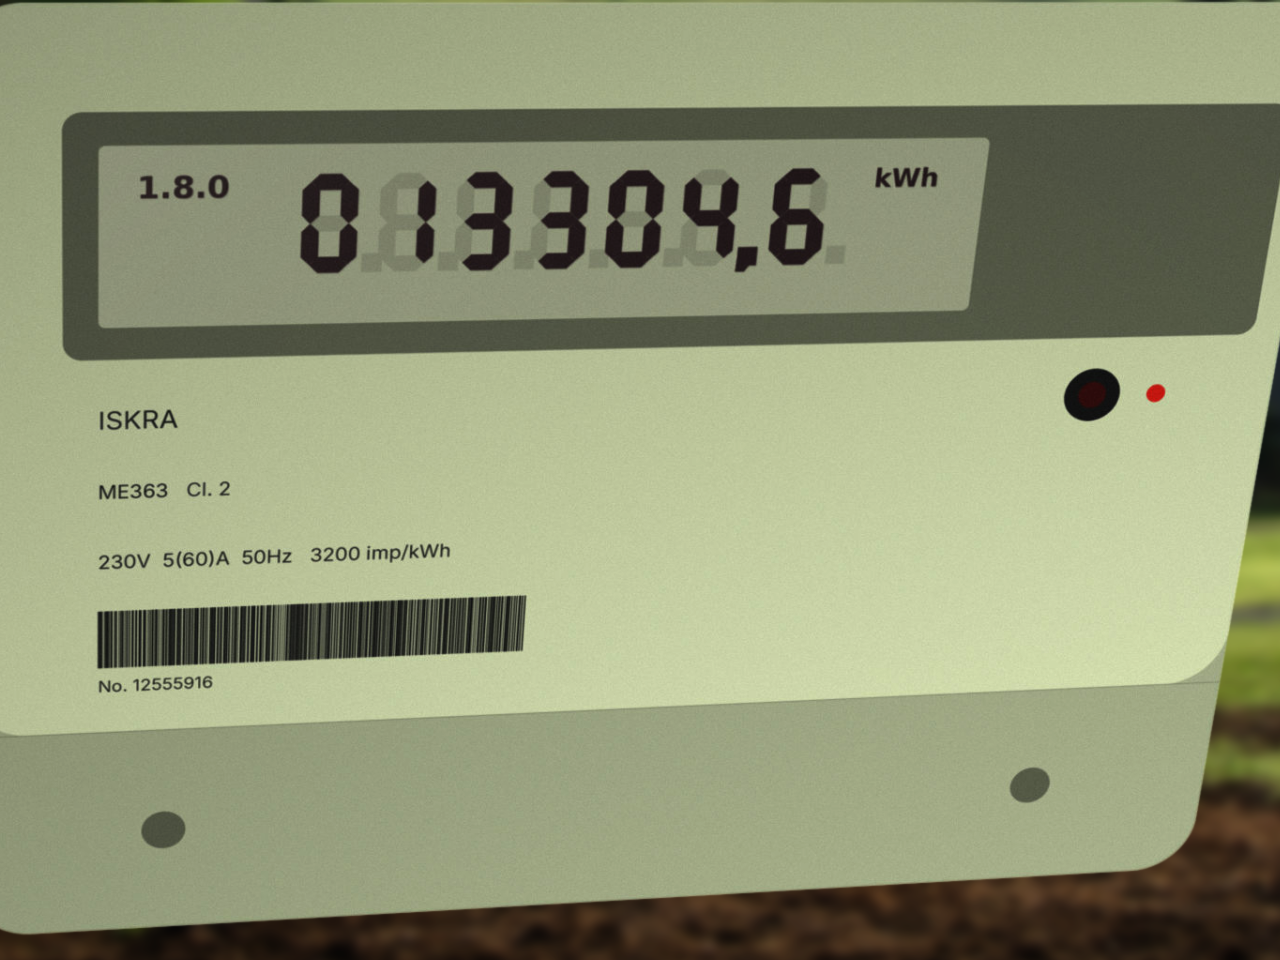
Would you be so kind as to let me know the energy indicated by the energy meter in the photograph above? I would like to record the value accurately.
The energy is 13304.6 kWh
